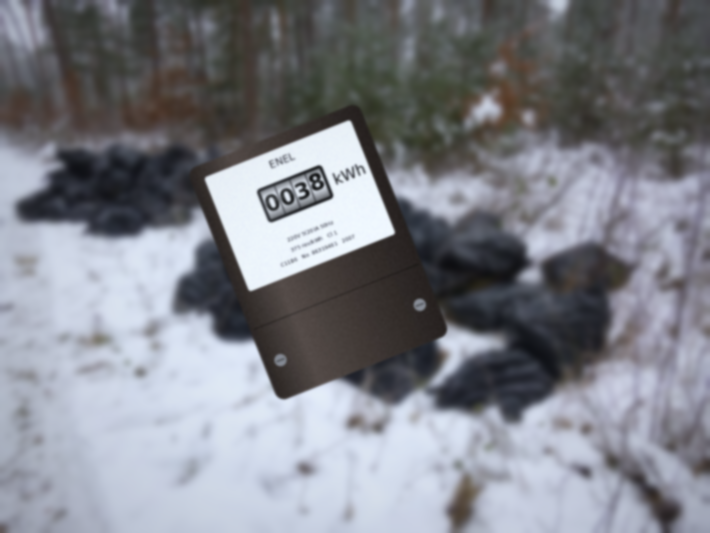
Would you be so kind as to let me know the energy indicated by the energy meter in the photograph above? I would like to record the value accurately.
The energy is 38 kWh
